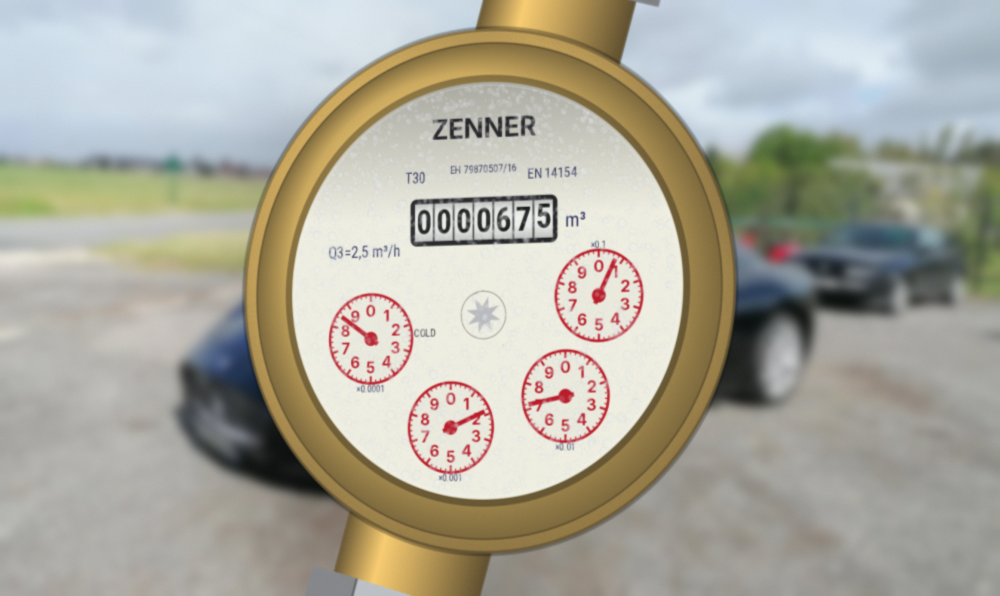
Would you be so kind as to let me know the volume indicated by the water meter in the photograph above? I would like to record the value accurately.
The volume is 675.0718 m³
